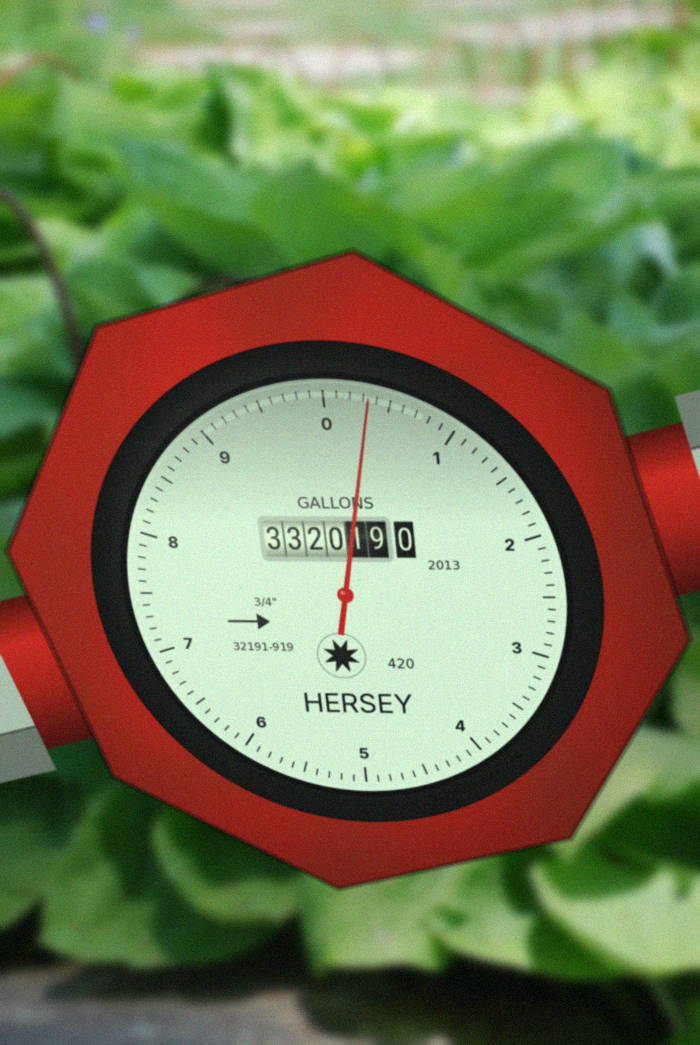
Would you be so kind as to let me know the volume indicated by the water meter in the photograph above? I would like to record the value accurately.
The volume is 3320190.3 gal
